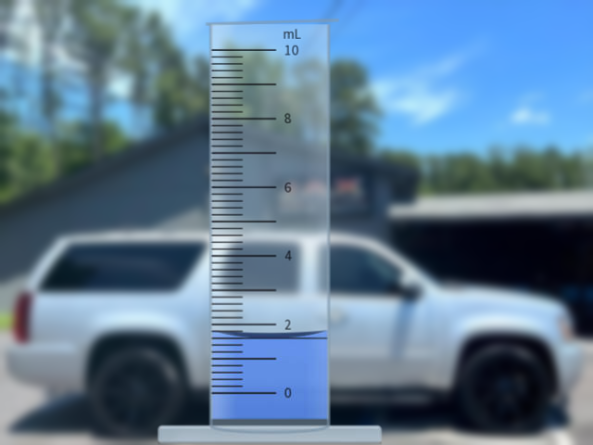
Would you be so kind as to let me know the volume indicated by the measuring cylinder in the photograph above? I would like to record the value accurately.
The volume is 1.6 mL
